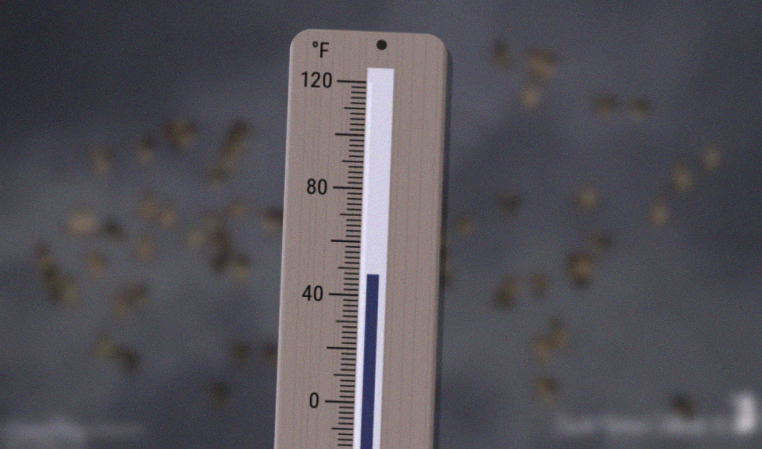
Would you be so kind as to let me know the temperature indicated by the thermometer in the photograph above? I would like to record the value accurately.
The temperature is 48 °F
